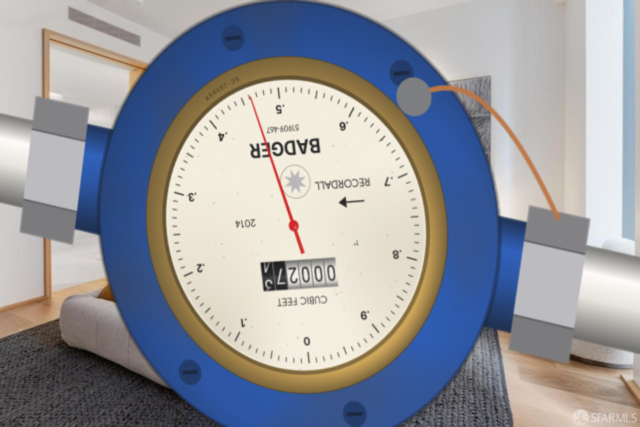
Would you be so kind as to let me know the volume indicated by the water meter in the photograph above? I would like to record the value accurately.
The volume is 273.46 ft³
